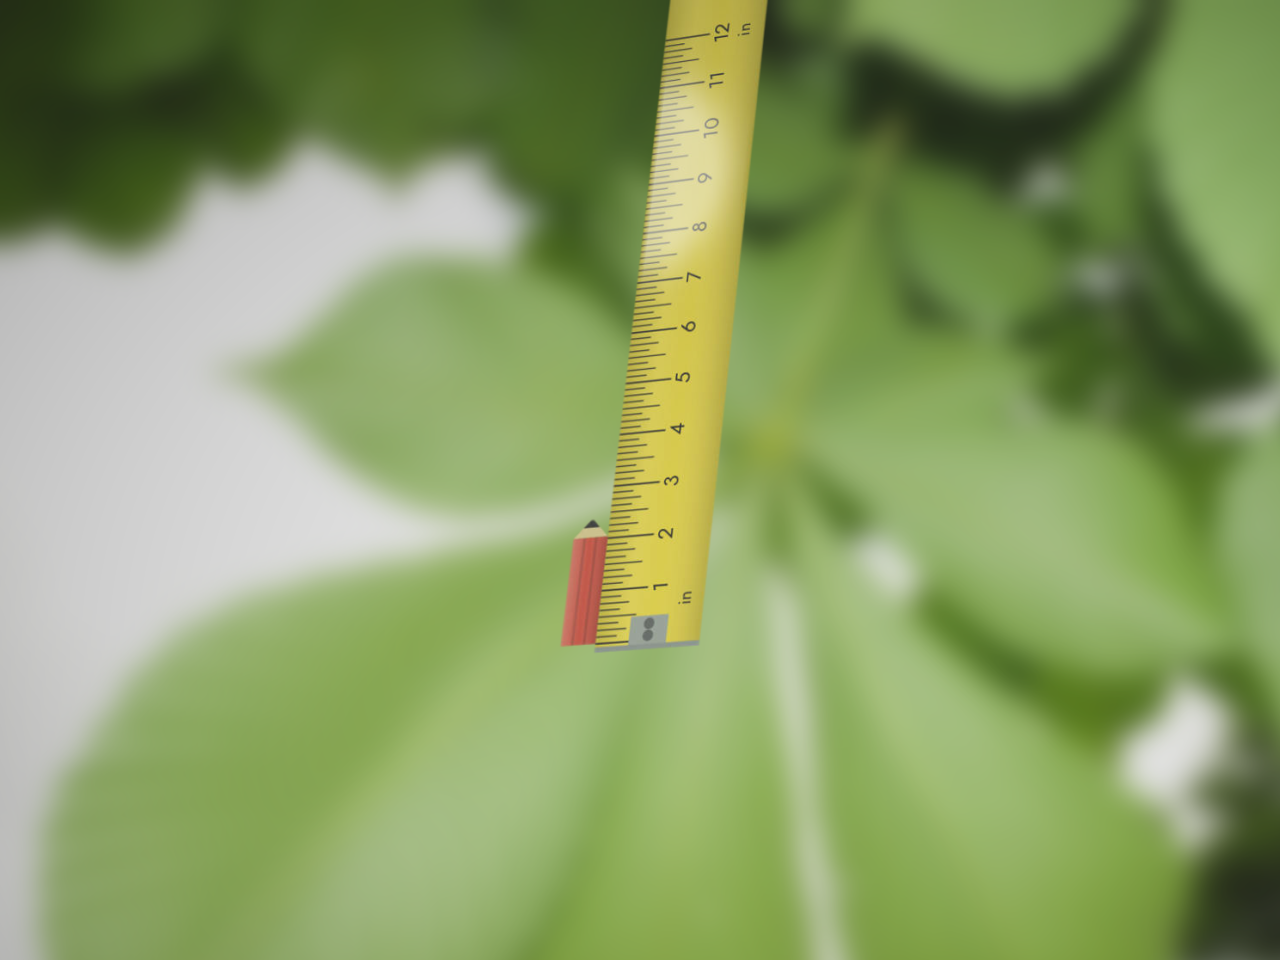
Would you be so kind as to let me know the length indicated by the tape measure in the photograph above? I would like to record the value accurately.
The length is 2.375 in
